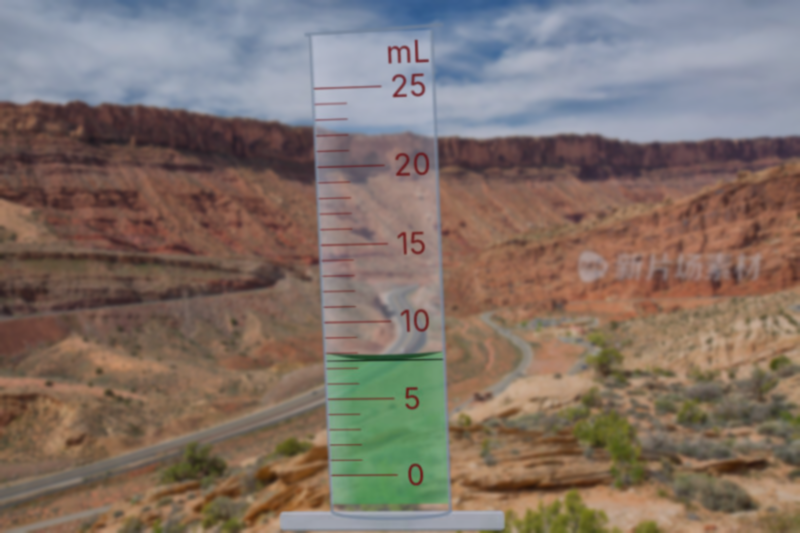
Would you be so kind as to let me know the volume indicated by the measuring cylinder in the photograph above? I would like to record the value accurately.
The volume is 7.5 mL
